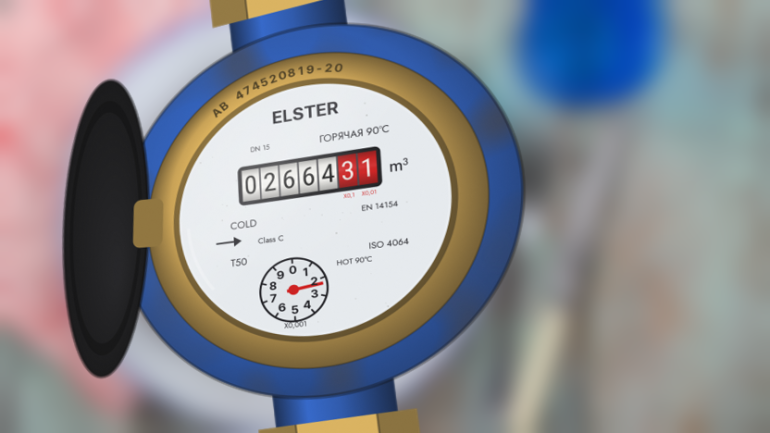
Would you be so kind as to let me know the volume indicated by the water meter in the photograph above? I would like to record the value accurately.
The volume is 2664.312 m³
